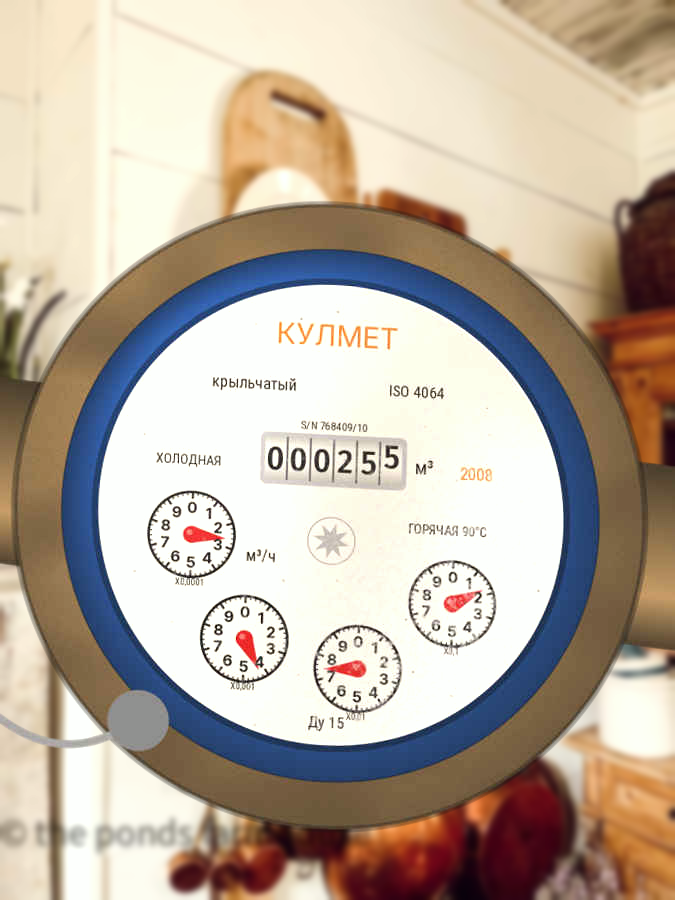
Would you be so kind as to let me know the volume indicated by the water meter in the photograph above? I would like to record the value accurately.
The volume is 255.1742 m³
